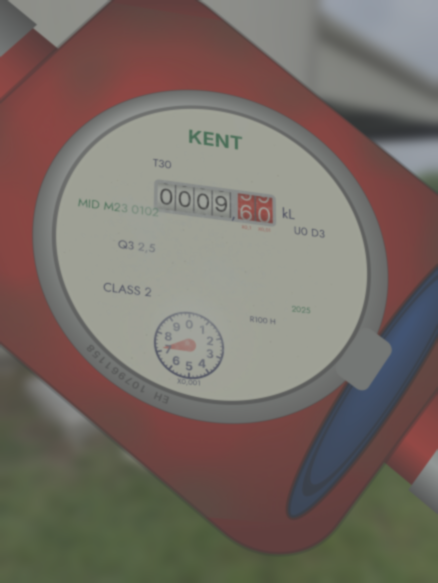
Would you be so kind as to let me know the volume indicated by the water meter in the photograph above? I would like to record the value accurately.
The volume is 9.597 kL
